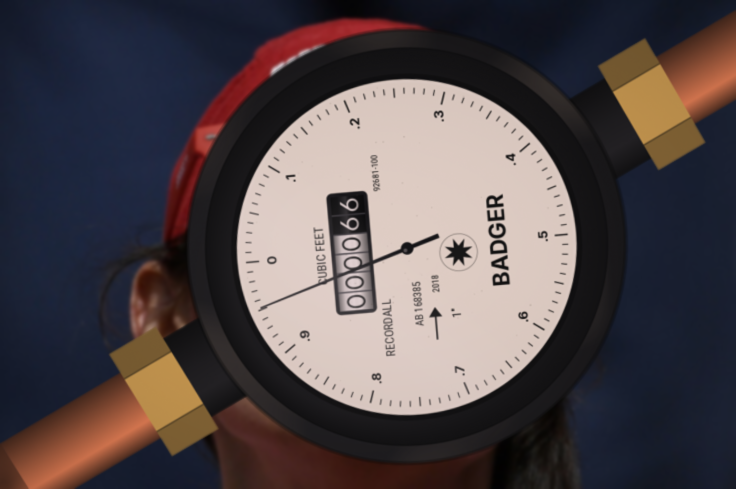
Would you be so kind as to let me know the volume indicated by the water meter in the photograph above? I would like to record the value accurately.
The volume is 65.95 ft³
